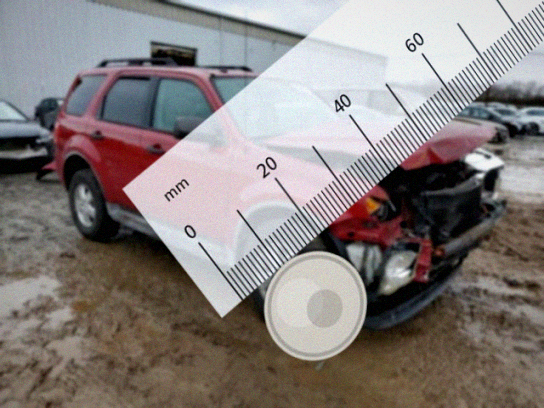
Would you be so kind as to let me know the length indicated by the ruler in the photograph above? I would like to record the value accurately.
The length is 22 mm
